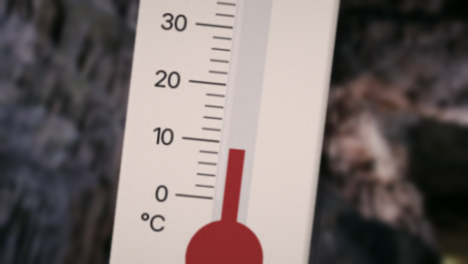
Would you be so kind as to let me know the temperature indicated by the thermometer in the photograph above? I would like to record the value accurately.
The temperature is 9 °C
